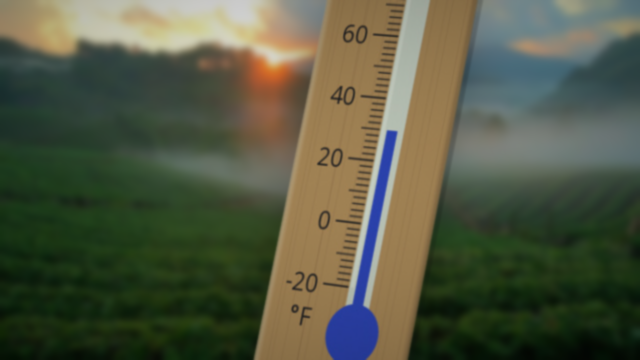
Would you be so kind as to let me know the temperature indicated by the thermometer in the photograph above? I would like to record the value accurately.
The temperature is 30 °F
